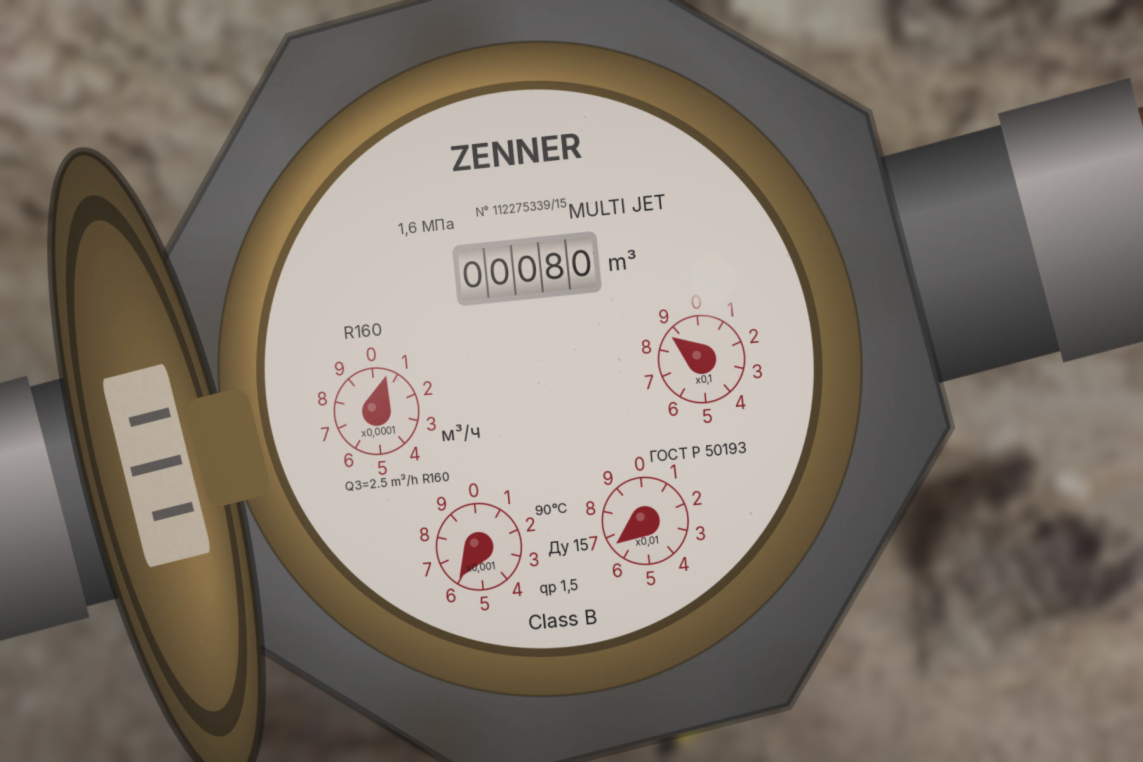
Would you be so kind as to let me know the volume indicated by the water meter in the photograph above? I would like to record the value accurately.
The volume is 80.8660 m³
